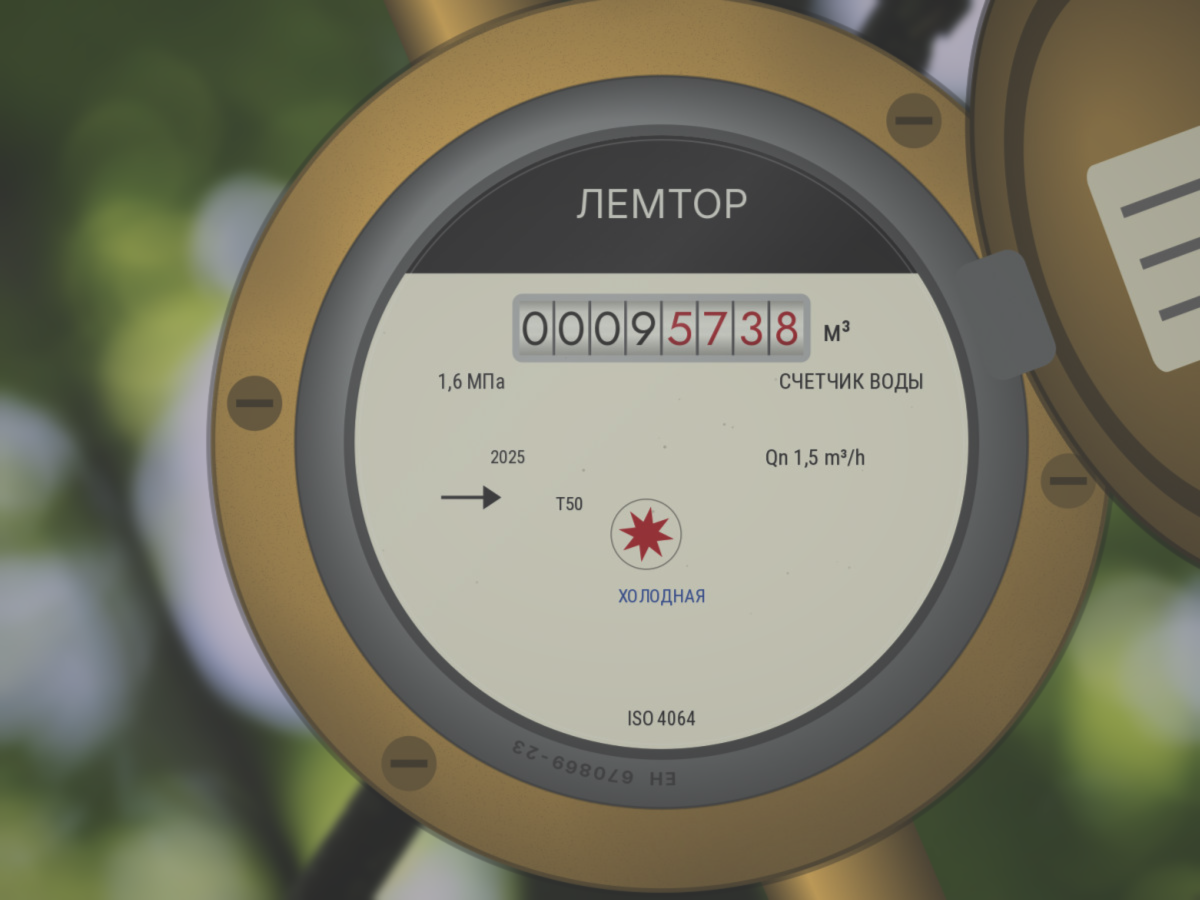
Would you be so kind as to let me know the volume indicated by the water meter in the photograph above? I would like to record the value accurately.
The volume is 9.5738 m³
